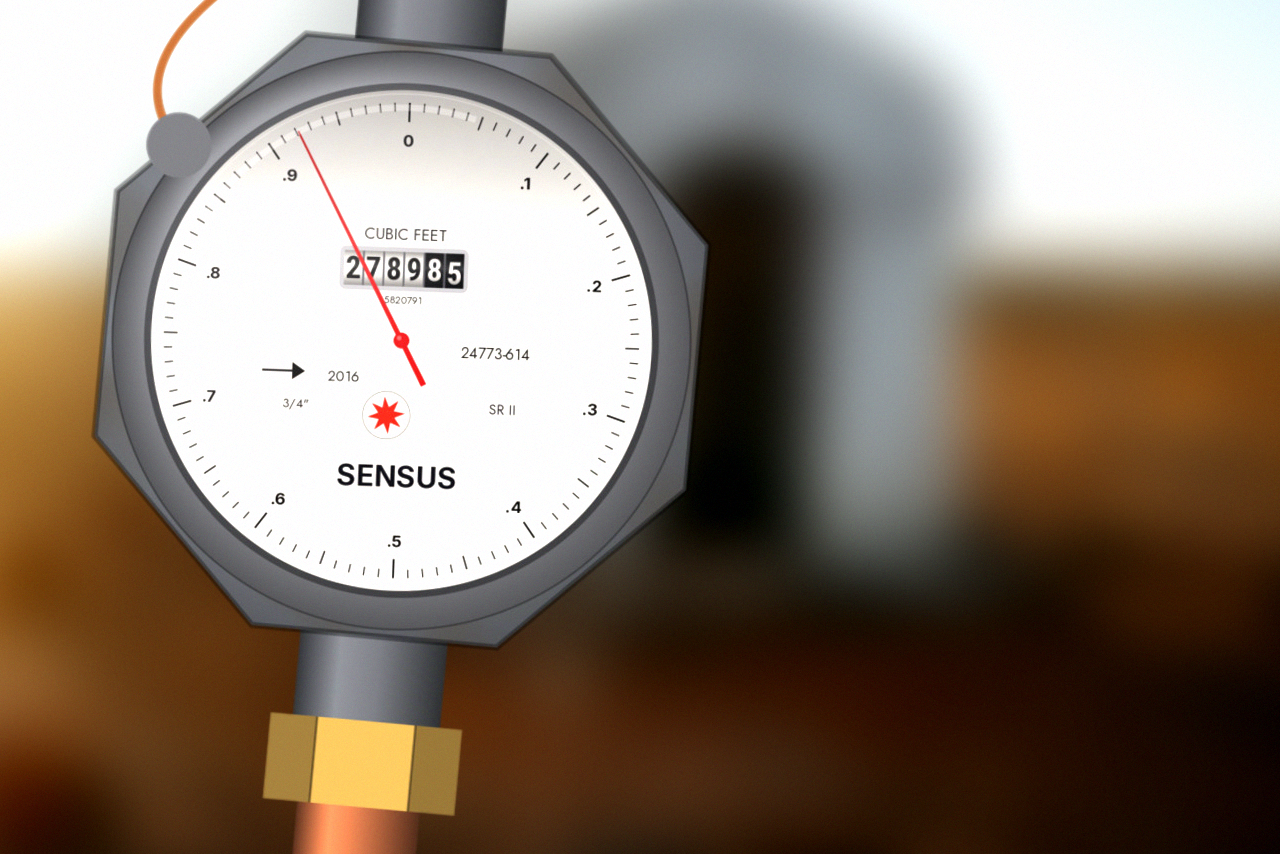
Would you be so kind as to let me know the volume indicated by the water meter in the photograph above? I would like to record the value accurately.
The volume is 278984.92 ft³
